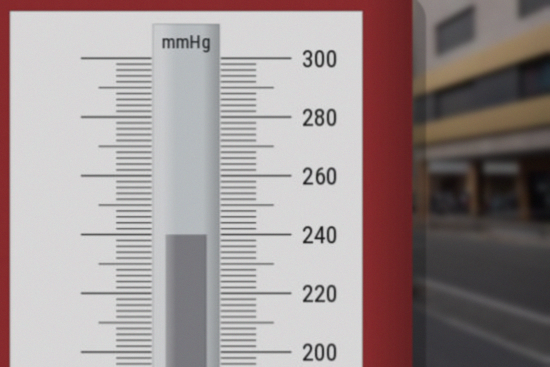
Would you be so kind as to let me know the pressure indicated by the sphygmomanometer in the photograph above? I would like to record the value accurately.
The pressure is 240 mmHg
